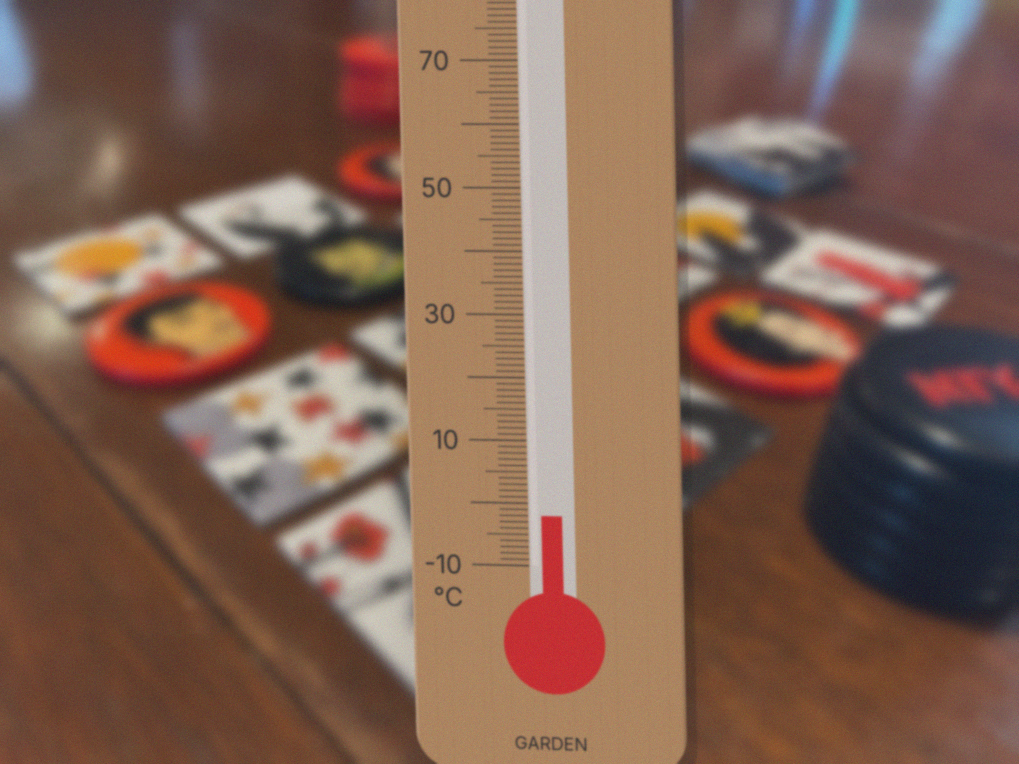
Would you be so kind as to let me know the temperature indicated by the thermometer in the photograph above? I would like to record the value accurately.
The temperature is -2 °C
